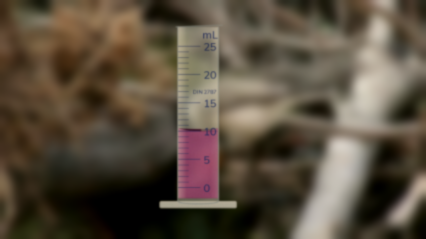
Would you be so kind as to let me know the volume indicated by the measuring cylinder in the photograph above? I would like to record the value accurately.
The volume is 10 mL
